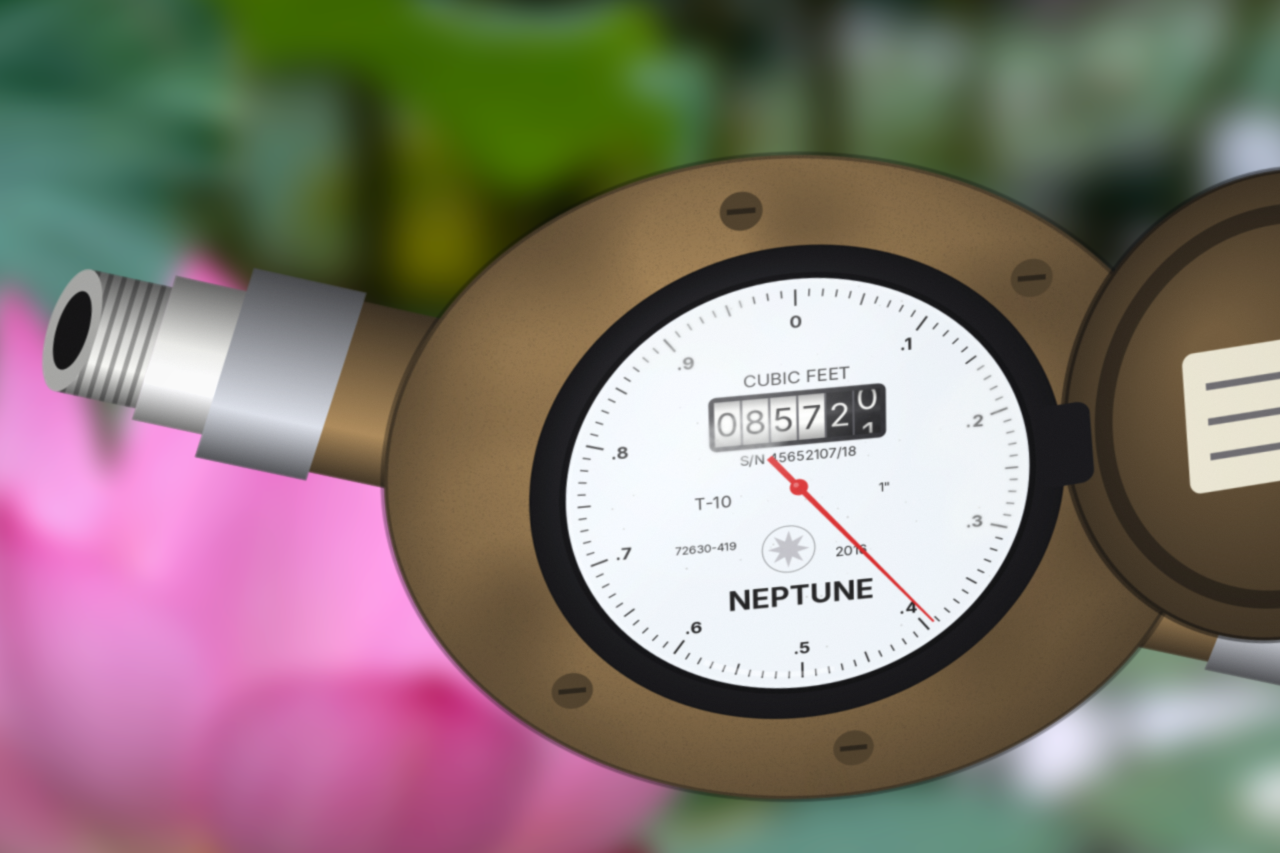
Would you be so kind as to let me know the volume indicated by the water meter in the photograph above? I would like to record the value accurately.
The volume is 85720.39 ft³
